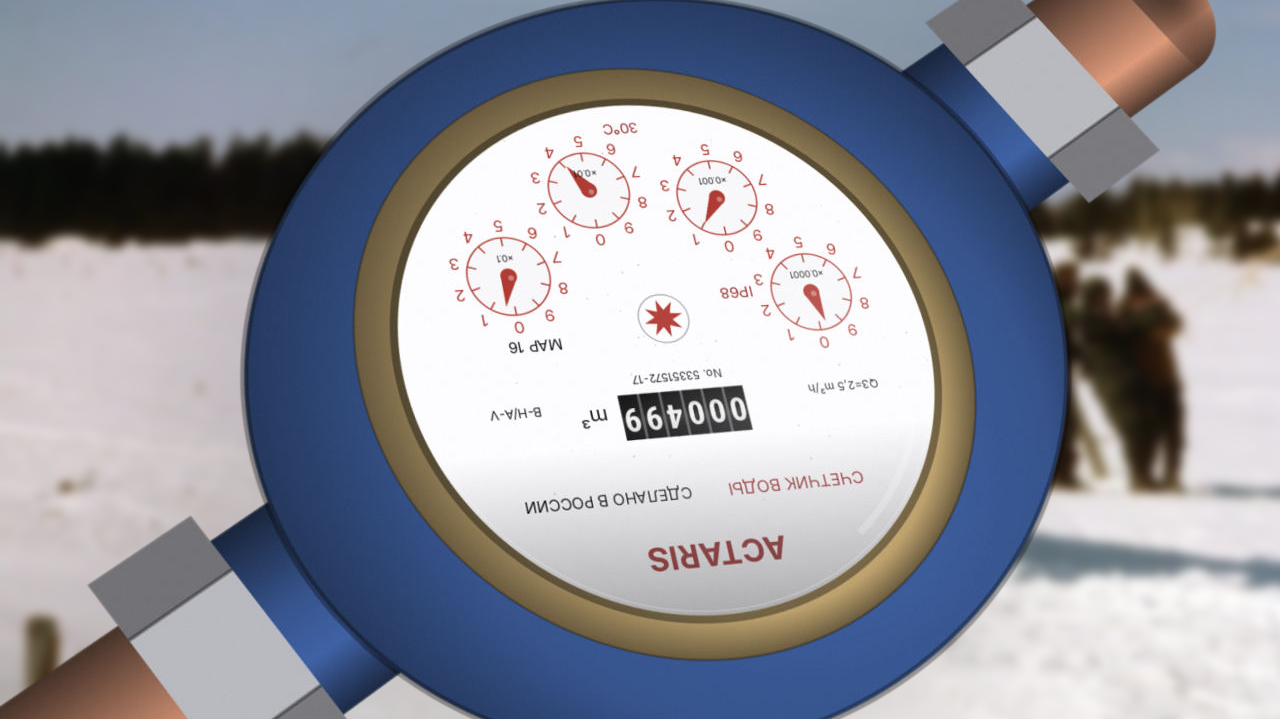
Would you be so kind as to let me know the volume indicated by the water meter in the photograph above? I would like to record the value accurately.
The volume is 499.0409 m³
